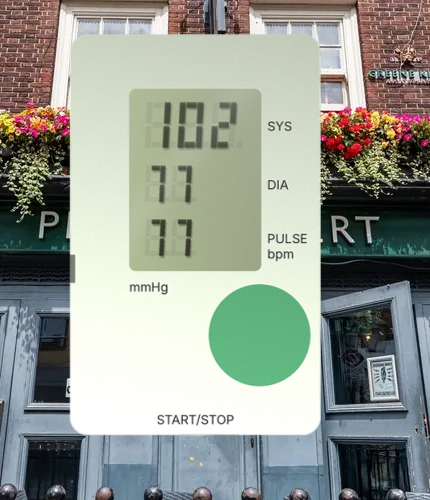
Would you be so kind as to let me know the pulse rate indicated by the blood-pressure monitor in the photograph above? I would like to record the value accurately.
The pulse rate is 77 bpm
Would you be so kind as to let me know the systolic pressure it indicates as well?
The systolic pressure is 102 mmHg
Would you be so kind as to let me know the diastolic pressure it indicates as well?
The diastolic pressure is 77 mmHg
